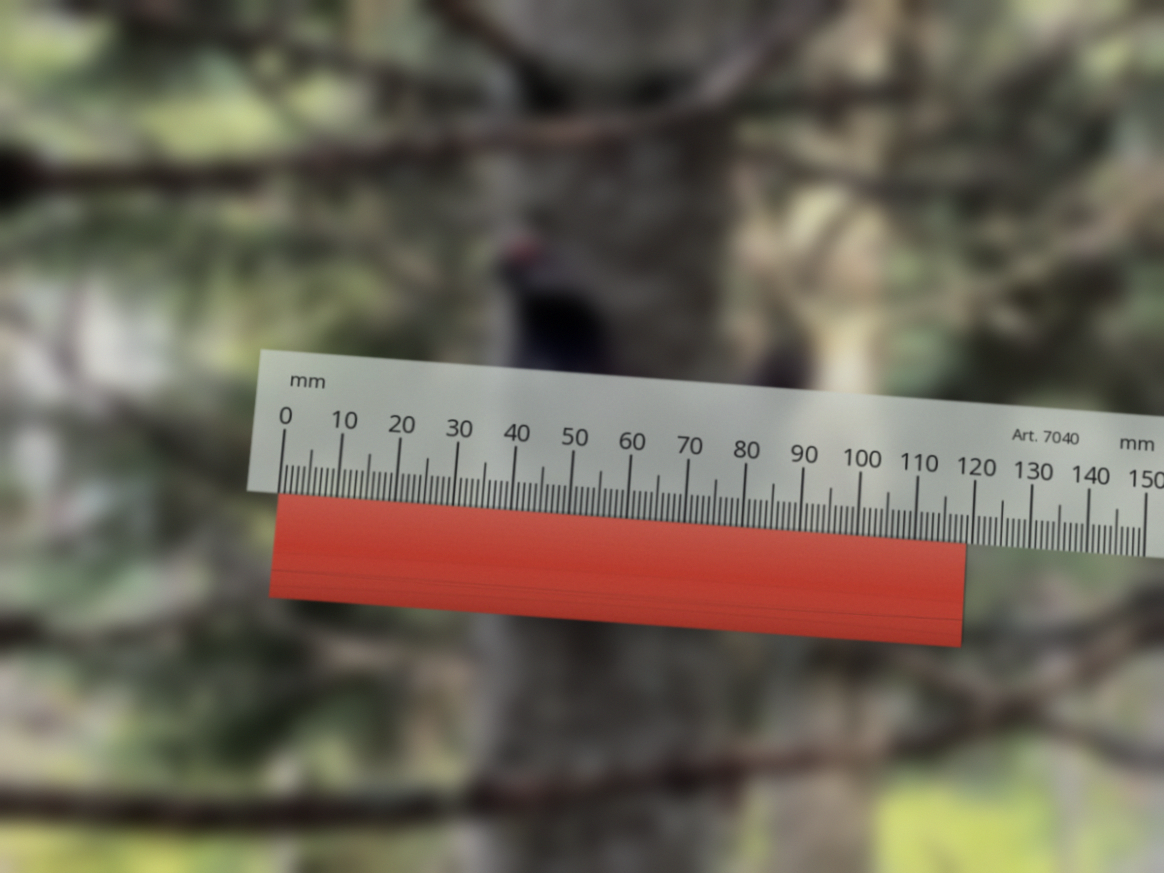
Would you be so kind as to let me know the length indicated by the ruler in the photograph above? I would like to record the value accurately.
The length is 119 mm
